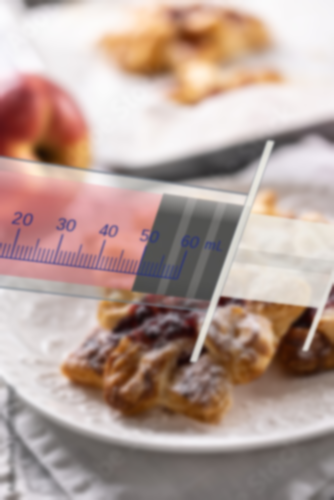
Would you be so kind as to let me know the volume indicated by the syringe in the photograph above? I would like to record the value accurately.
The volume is 50 mL
